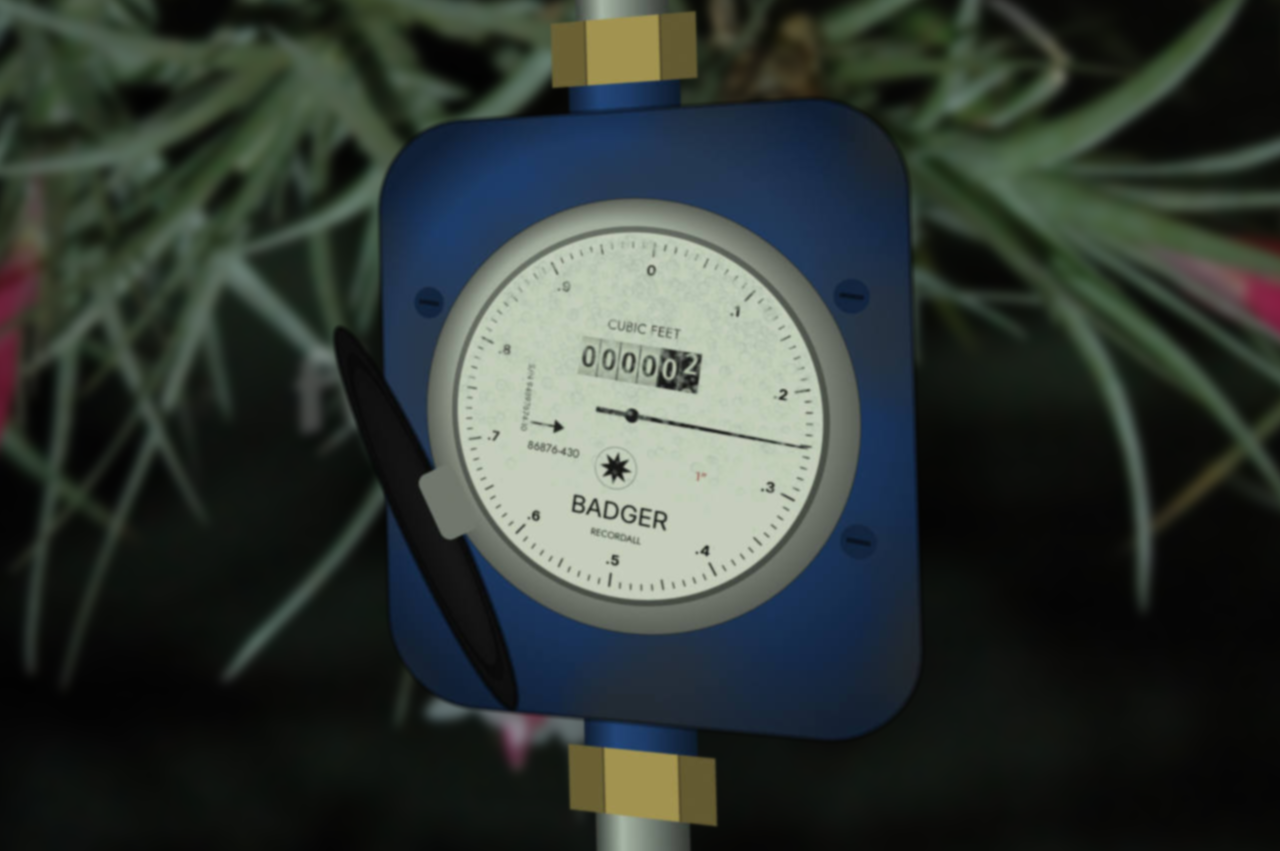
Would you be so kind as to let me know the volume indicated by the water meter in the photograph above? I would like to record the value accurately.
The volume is 2.25 ft³
